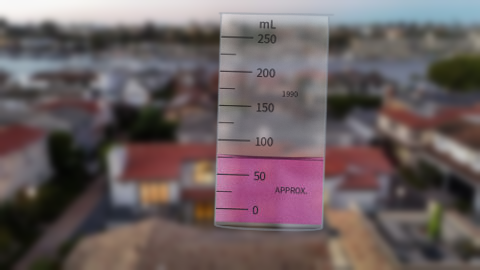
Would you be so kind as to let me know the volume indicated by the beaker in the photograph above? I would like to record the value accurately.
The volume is 75 mL
